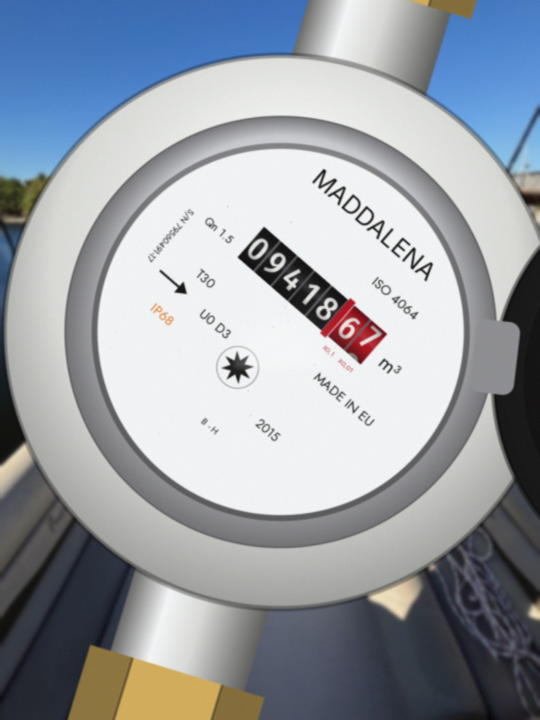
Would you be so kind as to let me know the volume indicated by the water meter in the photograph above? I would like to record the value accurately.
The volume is 9418.67 m³
